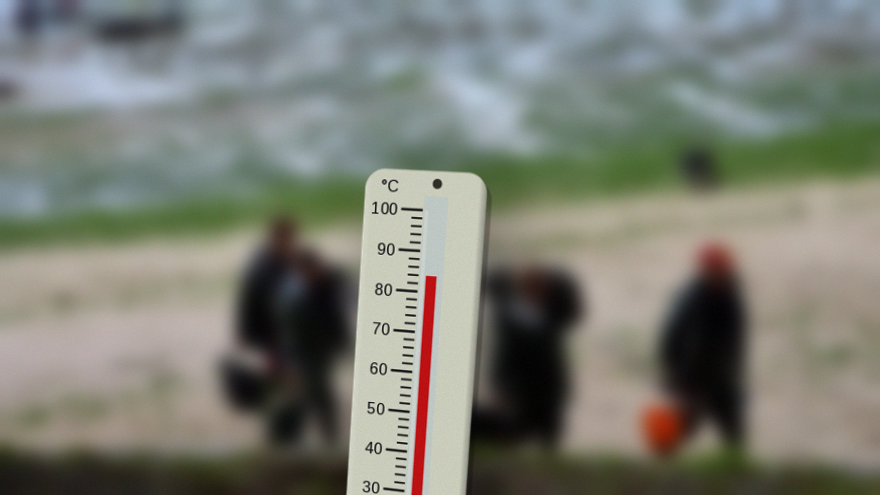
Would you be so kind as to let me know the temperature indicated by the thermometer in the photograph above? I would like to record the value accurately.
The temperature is 84 °C
